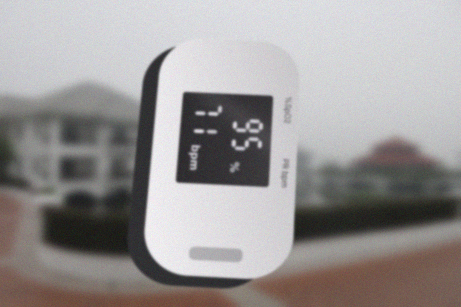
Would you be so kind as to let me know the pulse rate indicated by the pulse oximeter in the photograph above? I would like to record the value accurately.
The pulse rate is 71 bpm
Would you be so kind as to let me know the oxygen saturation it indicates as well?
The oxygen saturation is 95 %
